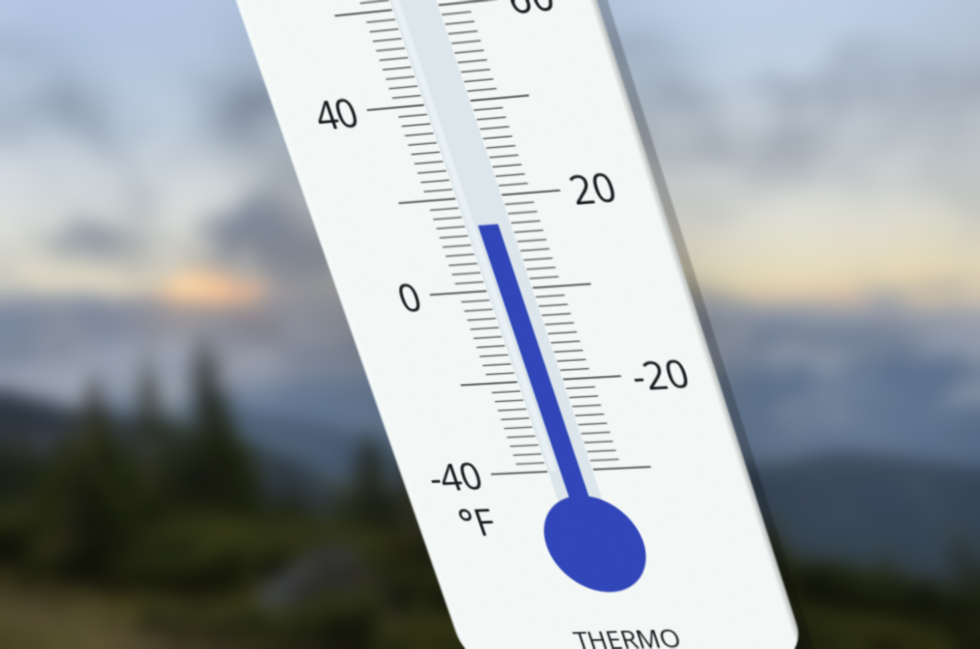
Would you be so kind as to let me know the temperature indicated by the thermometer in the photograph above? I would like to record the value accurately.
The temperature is 14 °F
